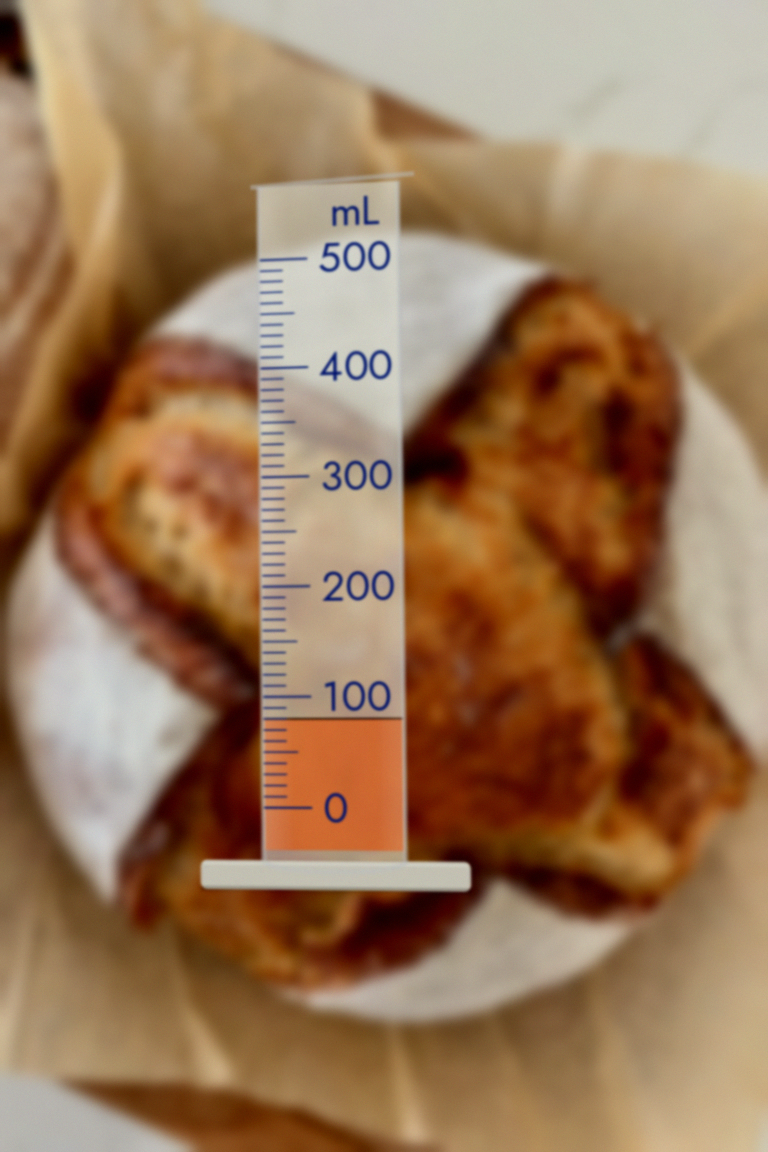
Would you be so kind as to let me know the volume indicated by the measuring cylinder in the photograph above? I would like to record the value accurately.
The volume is 80 mL
